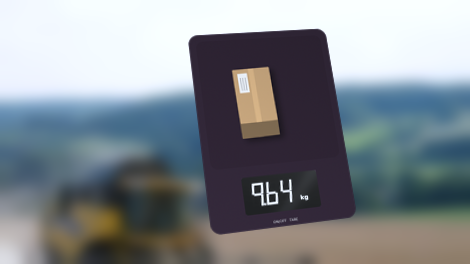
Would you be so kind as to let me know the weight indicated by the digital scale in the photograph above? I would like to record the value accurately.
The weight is 9.64 kg
